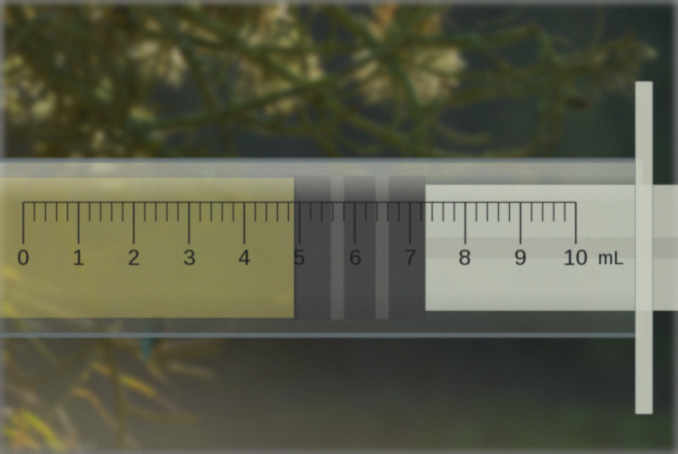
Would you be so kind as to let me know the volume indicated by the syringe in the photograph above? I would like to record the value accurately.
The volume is 4.9 mL
